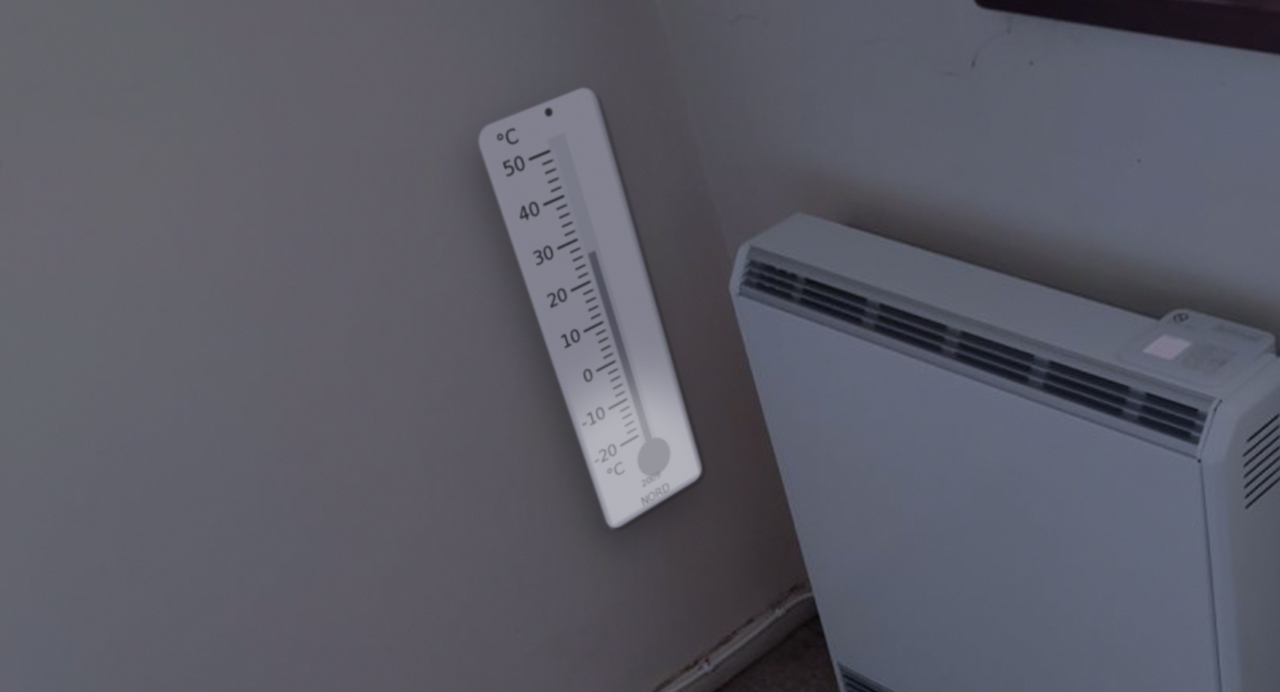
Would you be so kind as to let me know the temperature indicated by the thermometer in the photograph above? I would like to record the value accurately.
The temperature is 26 °C
